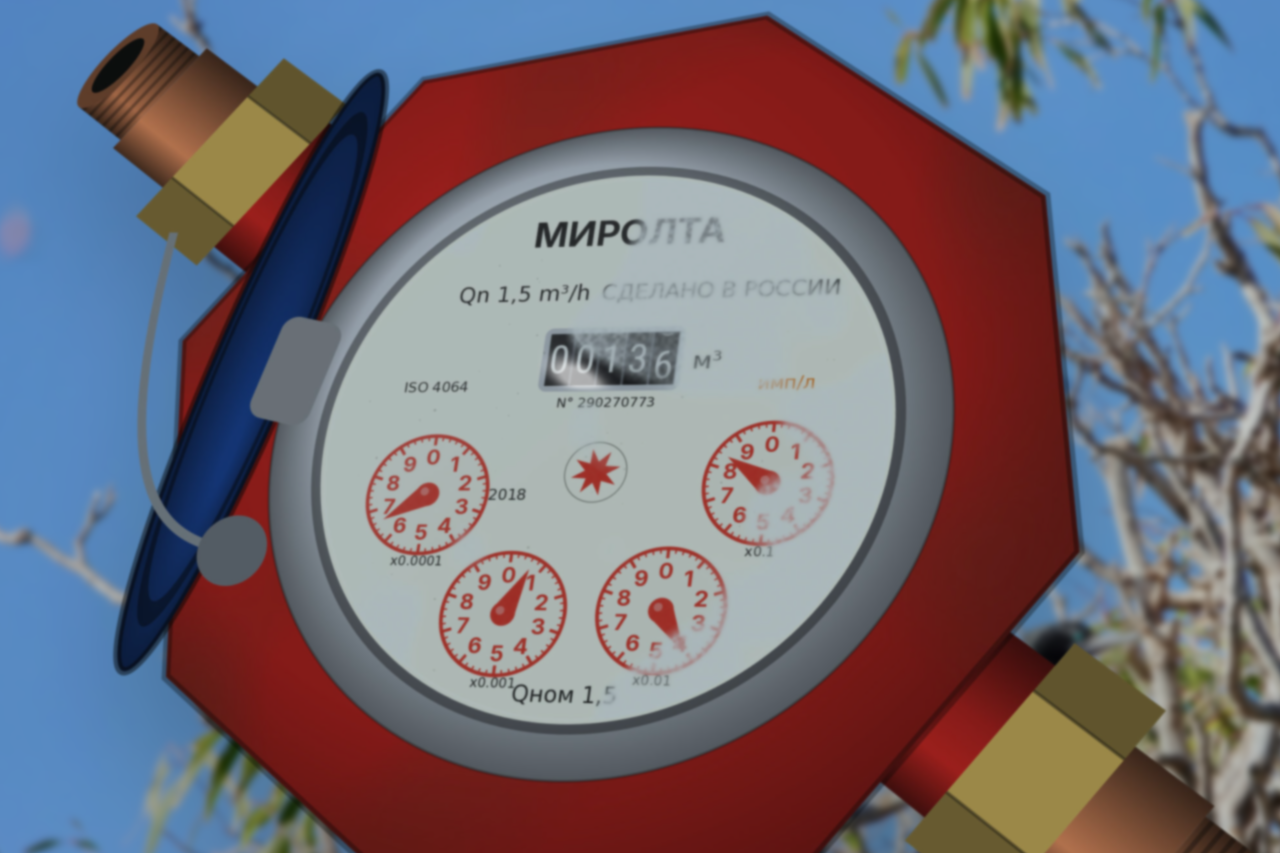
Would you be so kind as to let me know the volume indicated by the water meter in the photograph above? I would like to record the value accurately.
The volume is 135.8406 m³
